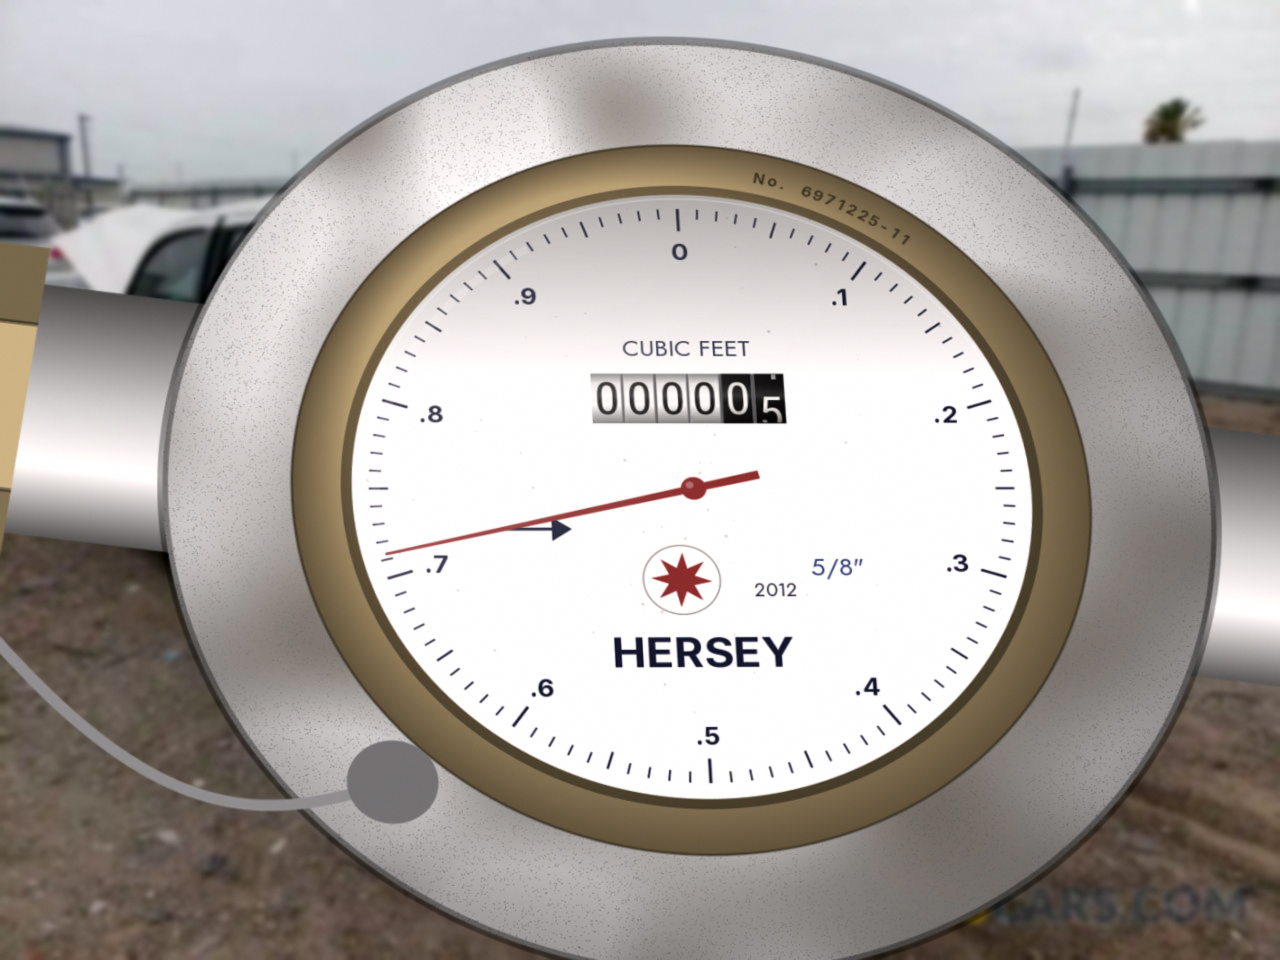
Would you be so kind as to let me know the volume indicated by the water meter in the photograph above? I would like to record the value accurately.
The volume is 4.71 ft³
